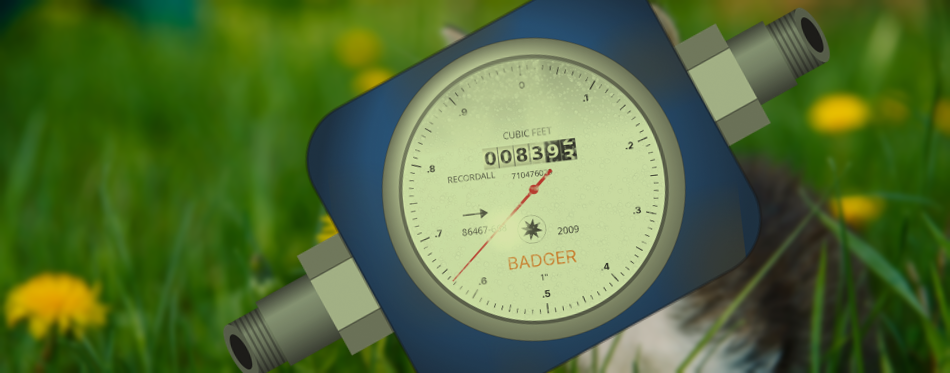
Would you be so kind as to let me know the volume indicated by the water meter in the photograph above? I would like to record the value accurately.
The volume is 8392.63 ft³
